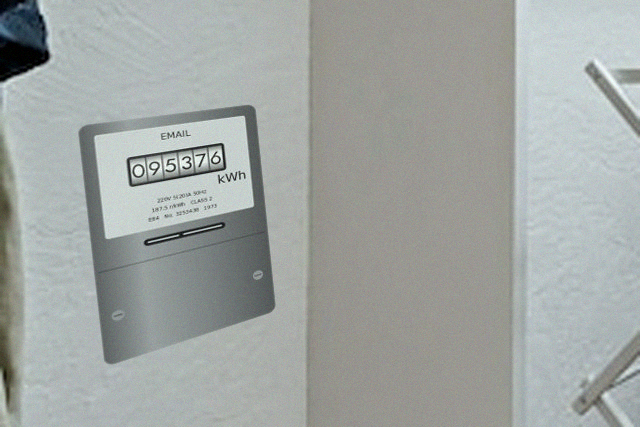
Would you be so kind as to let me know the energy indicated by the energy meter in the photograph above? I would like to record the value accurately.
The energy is 95376 kWh
